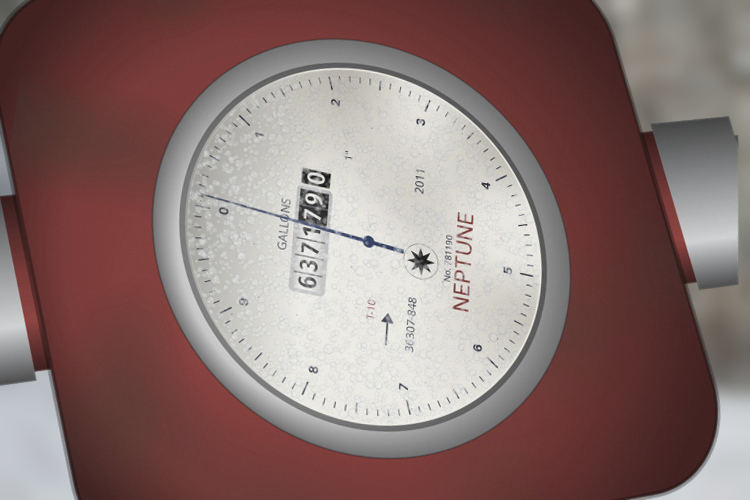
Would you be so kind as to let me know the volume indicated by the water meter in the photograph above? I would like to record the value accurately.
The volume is 6371790.1 gal
